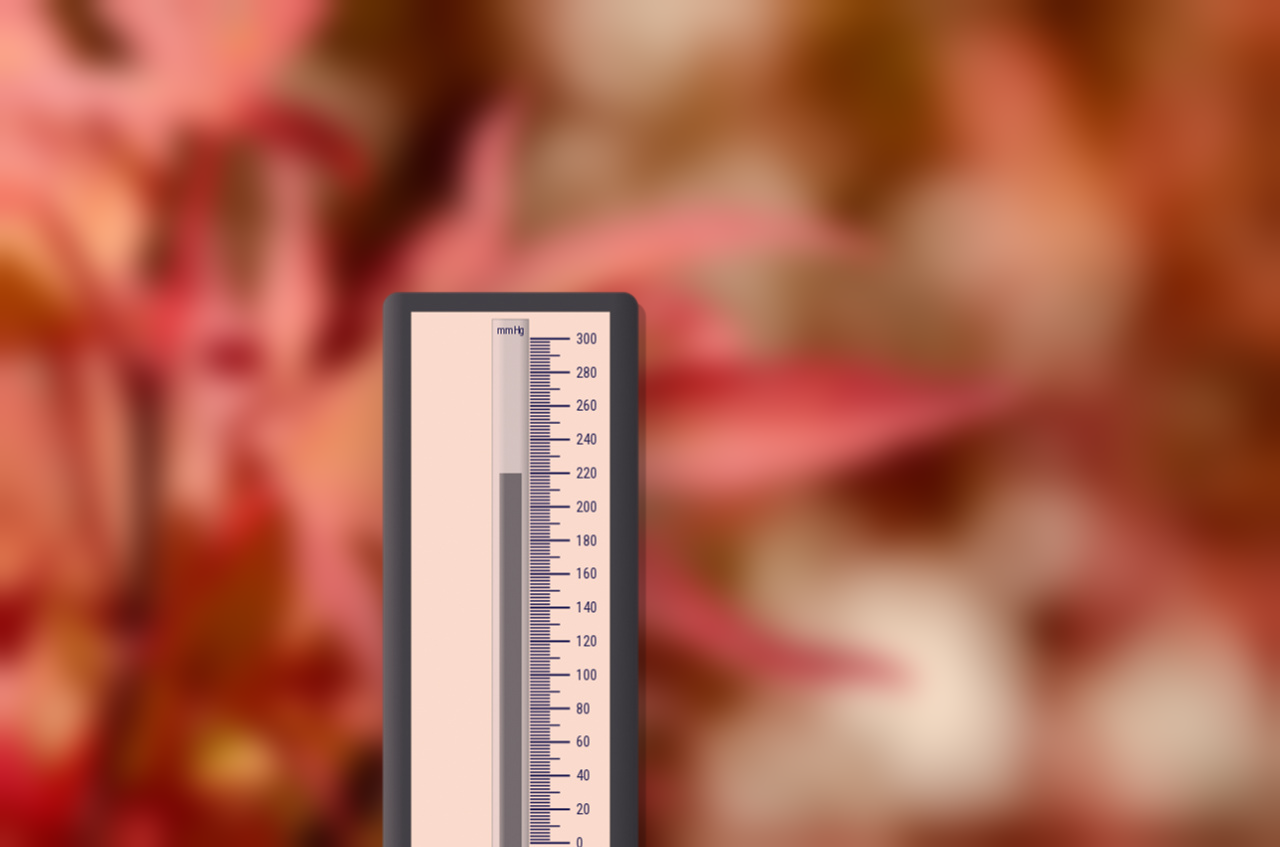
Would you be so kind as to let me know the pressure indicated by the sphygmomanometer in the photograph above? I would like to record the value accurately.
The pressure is 220 mmHg
